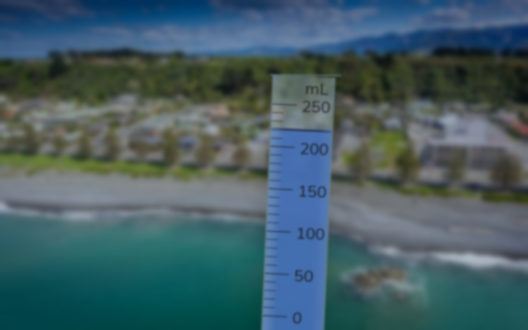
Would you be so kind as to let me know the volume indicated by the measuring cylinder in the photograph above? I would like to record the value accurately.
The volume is 220 mL
